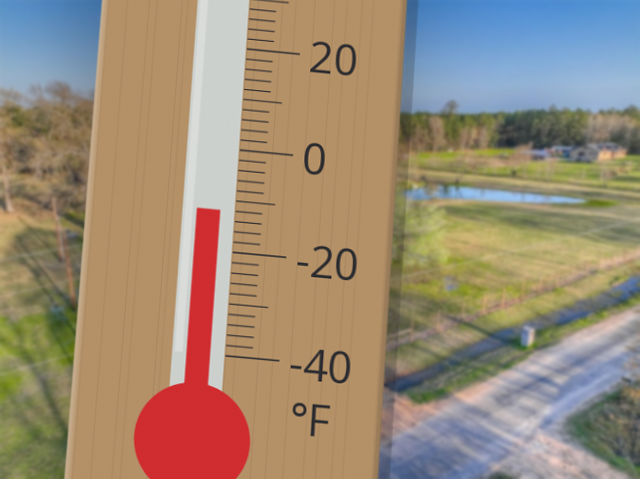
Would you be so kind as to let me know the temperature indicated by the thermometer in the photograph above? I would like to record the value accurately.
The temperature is -12 °F
